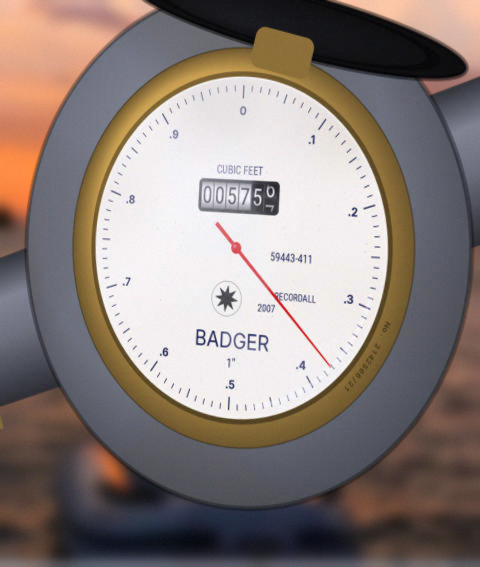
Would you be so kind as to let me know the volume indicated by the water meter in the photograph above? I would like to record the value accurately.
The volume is 5756.37 ft³
